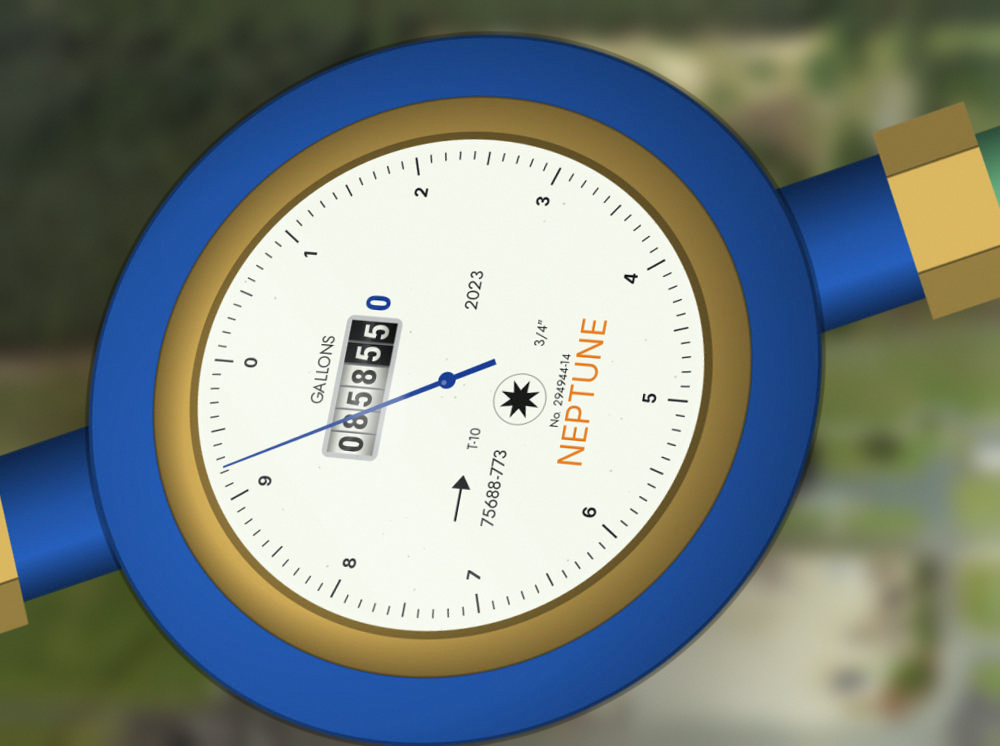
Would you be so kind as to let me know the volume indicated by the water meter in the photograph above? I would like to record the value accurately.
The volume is 858549.2 gal
